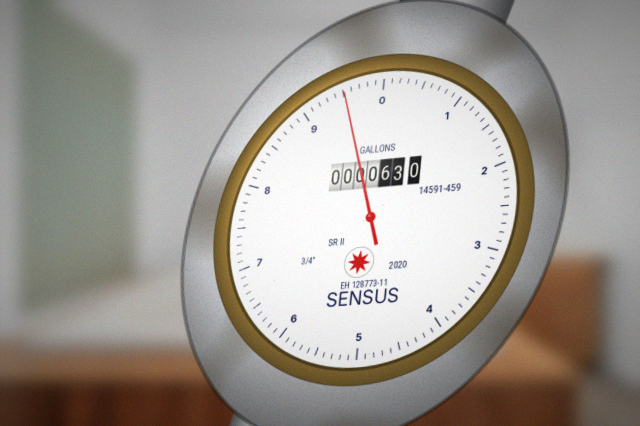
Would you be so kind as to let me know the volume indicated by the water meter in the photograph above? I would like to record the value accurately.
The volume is 629.5 gal
